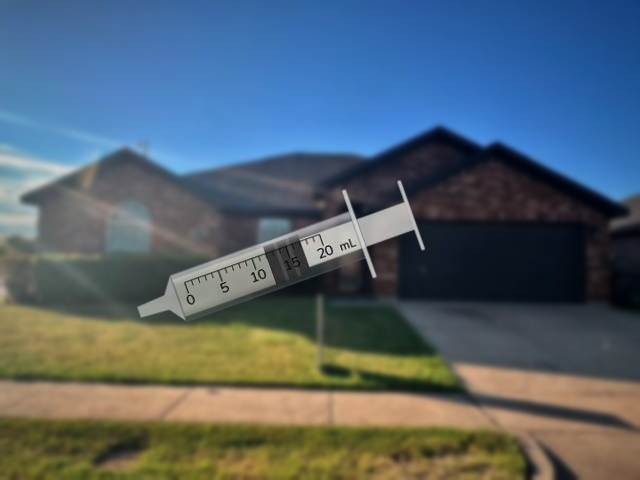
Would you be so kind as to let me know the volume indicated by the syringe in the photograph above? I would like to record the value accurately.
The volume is 12 mL
